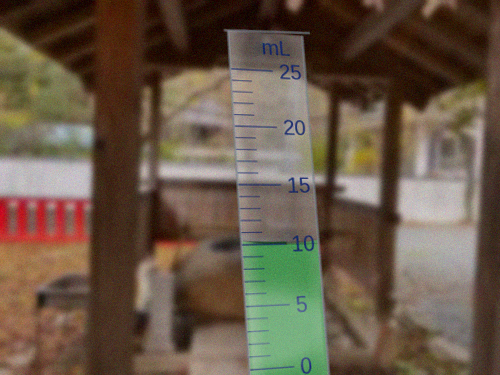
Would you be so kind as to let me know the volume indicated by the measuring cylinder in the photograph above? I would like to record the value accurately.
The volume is 10 mL
